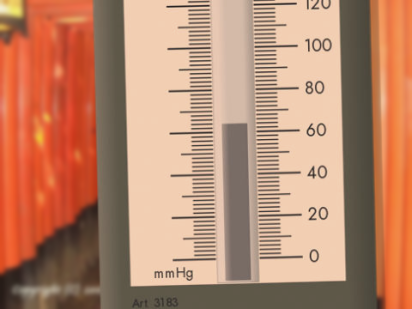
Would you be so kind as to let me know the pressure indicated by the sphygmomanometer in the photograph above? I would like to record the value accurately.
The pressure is 64 mmHg
